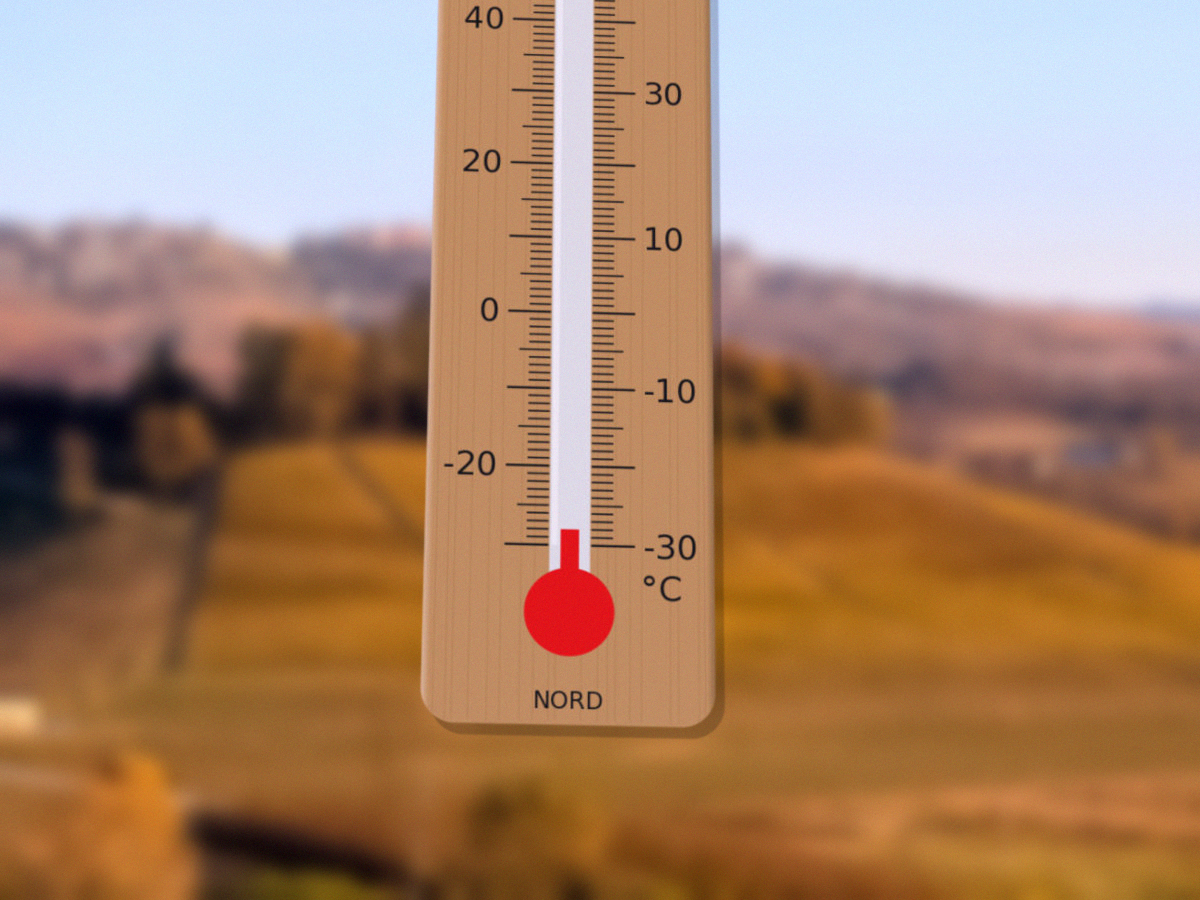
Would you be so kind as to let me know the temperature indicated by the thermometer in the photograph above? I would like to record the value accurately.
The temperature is -28 °C
